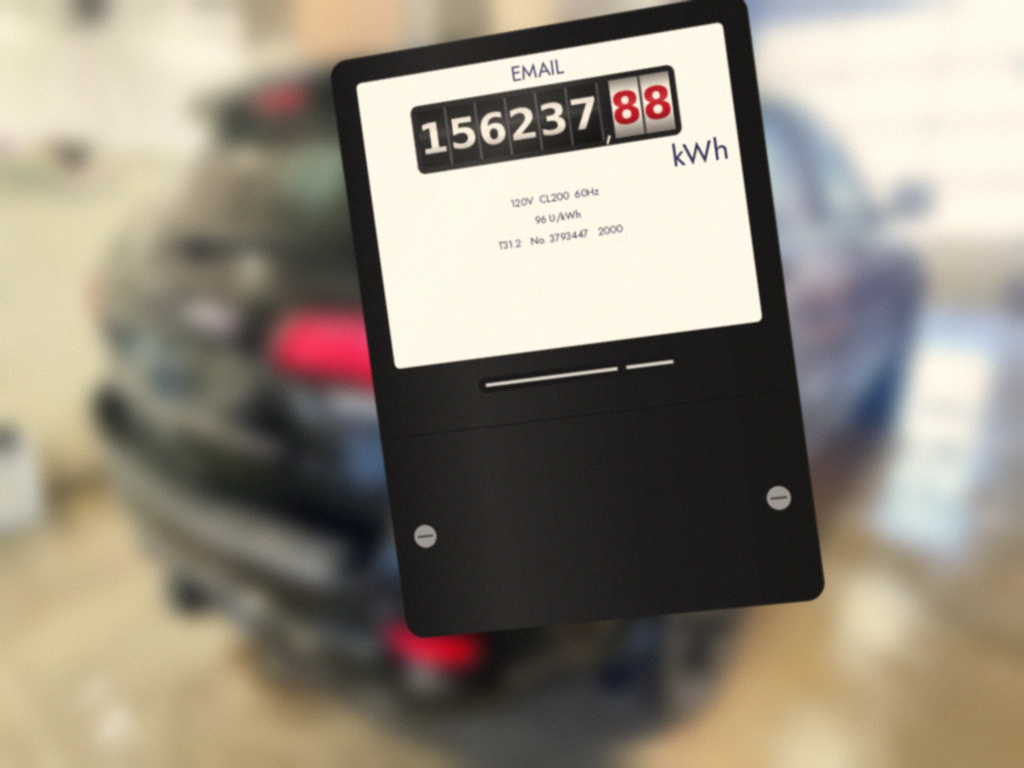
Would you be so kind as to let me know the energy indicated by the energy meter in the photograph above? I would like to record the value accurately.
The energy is 156237.88 kWh
